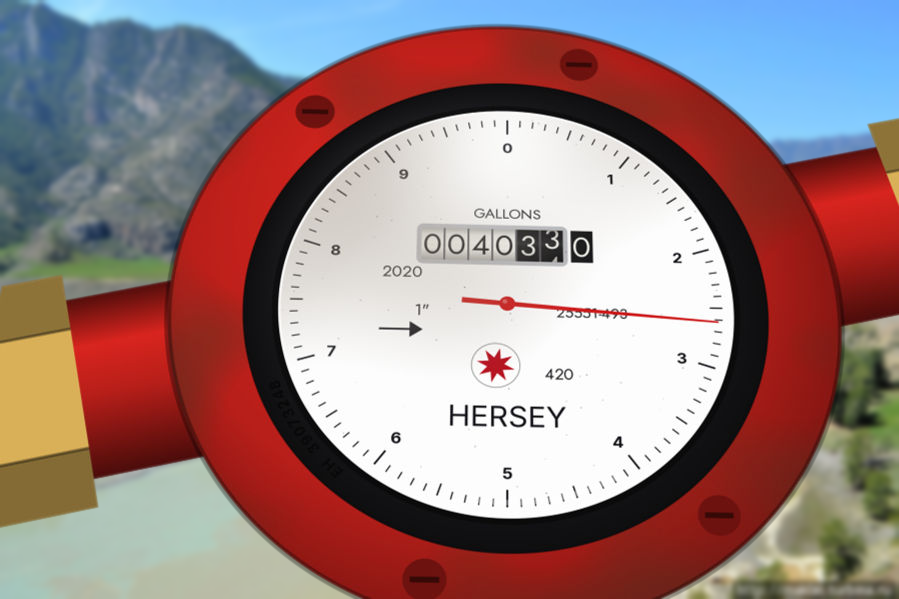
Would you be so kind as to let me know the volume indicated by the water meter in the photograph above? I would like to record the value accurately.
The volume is 40332.6 gal
